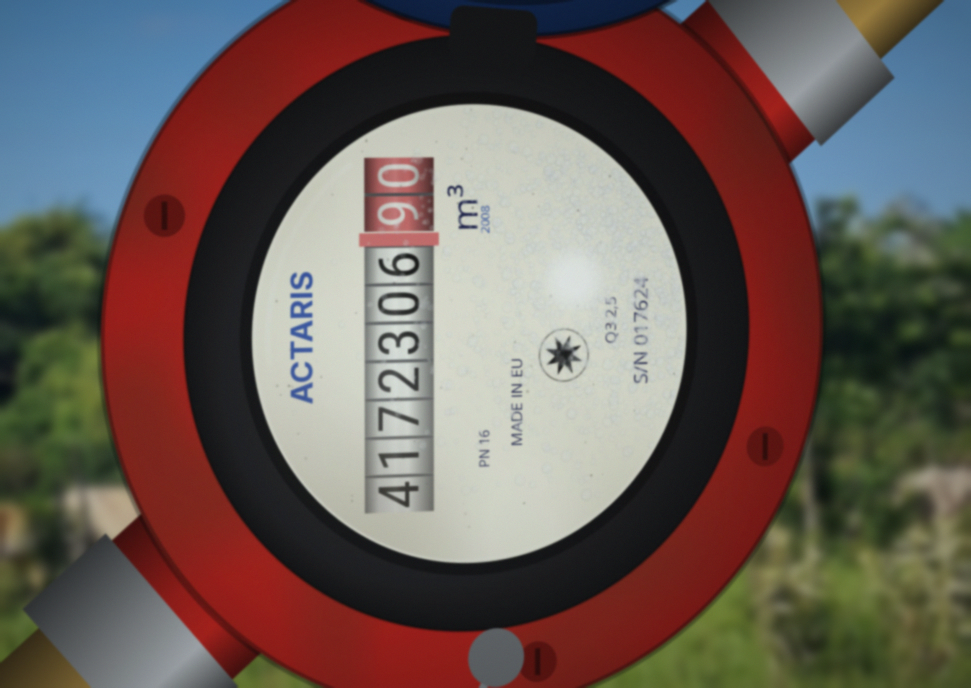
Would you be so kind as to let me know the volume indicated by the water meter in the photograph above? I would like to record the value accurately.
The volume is 4172306.90 m³
